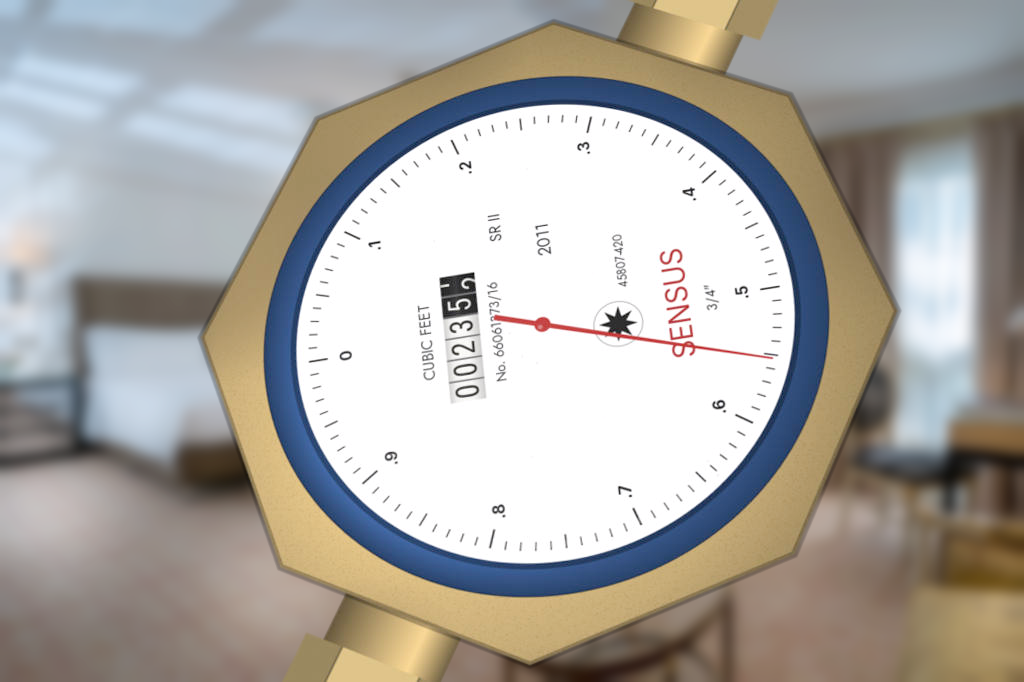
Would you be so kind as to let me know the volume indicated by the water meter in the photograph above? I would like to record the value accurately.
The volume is 2351.55 ft³
